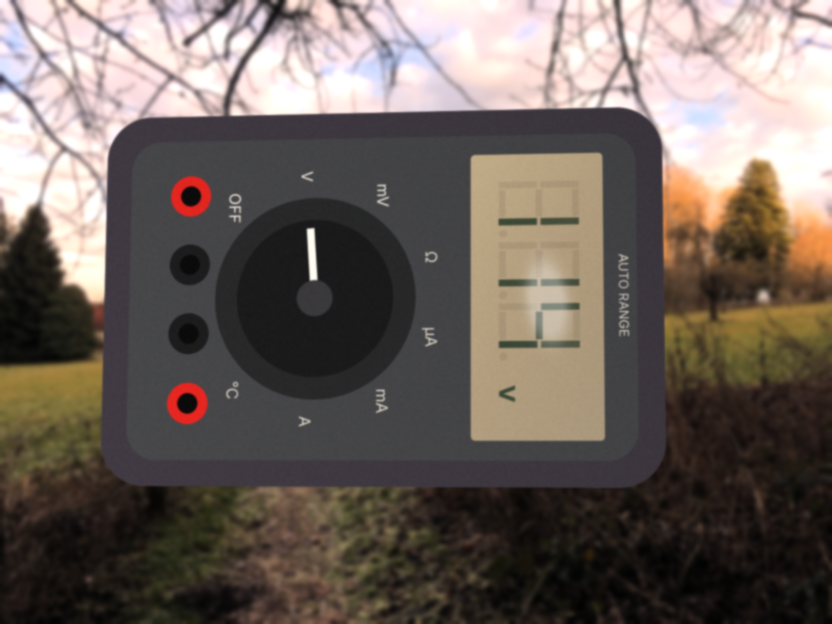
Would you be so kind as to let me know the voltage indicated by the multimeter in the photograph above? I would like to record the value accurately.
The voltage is 114 V
